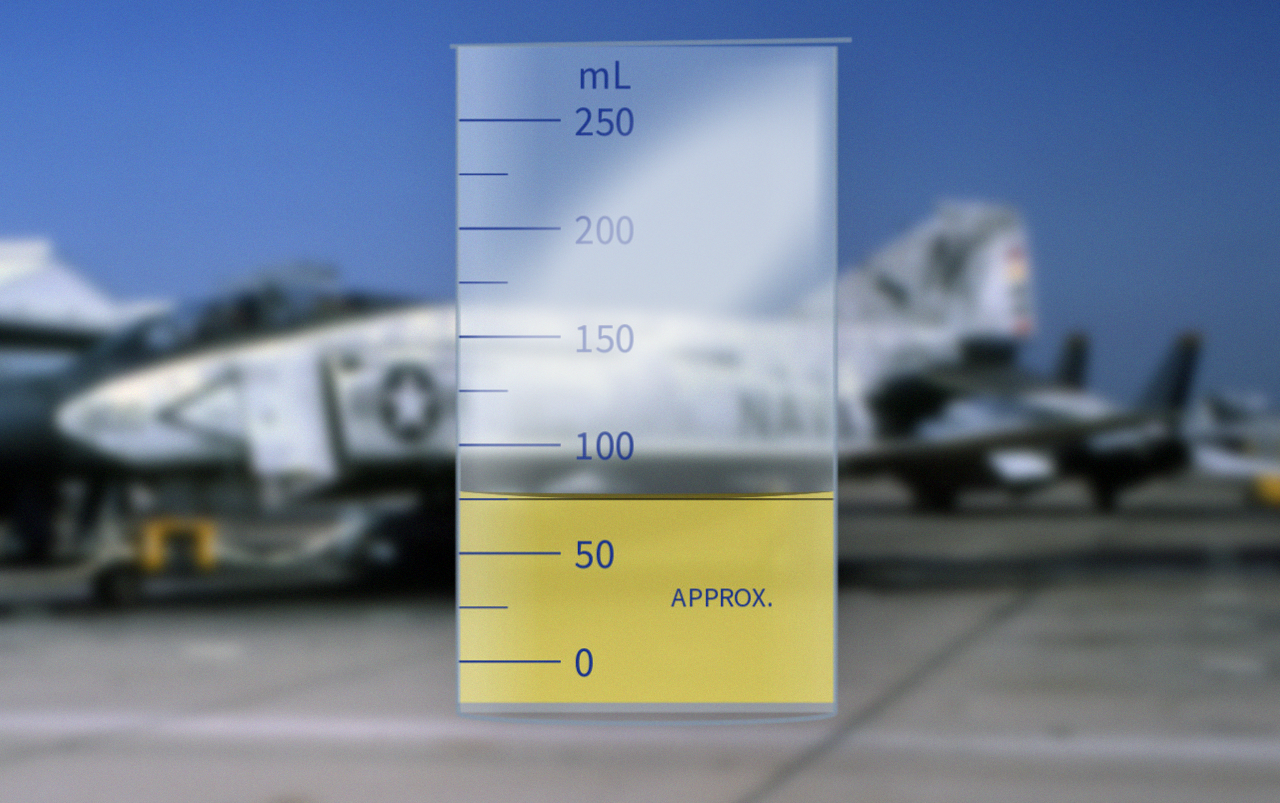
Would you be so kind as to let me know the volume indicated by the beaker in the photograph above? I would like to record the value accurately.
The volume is 75 mL
